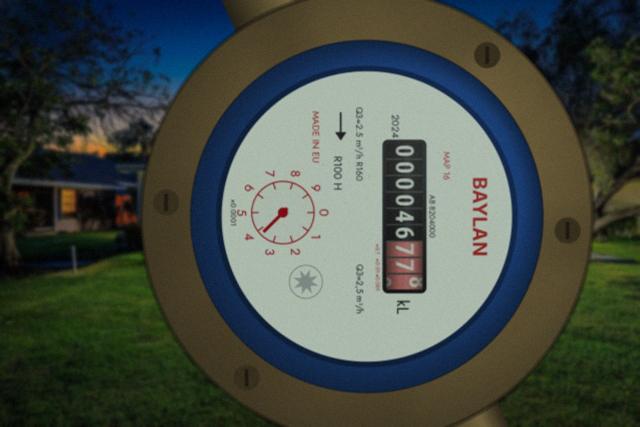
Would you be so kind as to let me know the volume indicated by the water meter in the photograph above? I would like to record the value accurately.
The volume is 46.7783 kL
